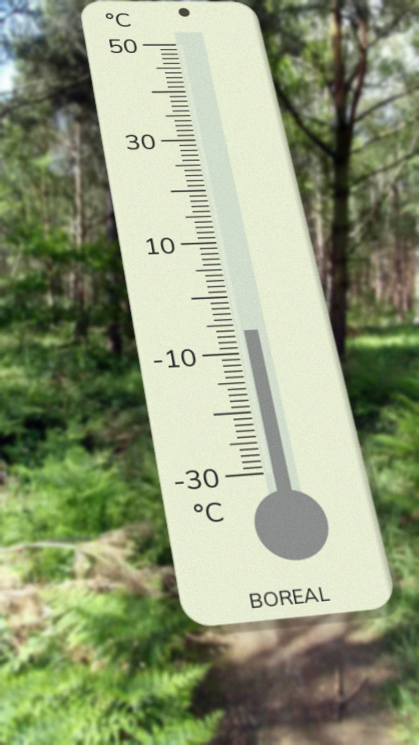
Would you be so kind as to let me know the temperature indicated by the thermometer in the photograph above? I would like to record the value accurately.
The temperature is -6 °C
